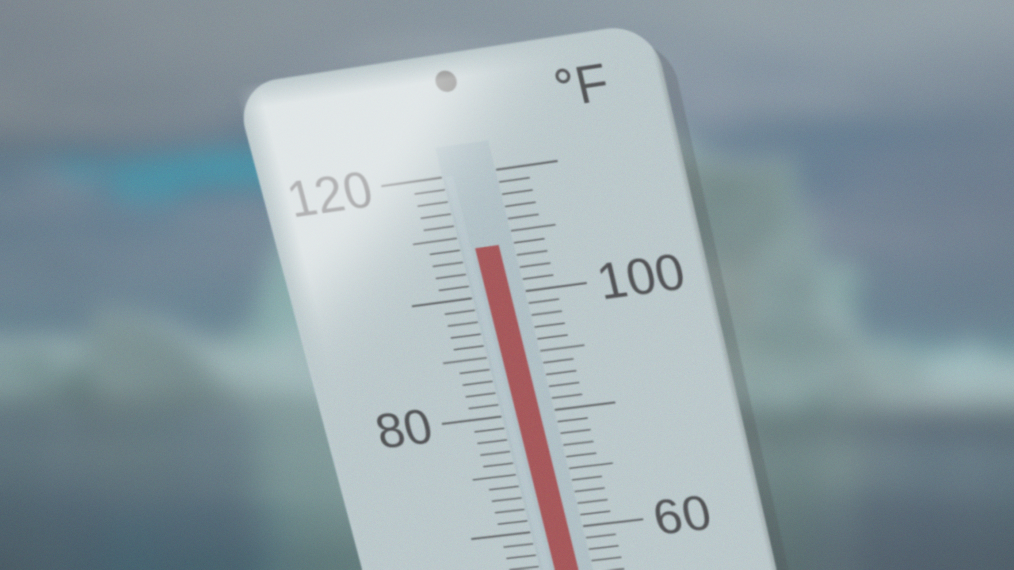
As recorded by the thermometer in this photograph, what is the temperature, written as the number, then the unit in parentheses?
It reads 108 (°F)
